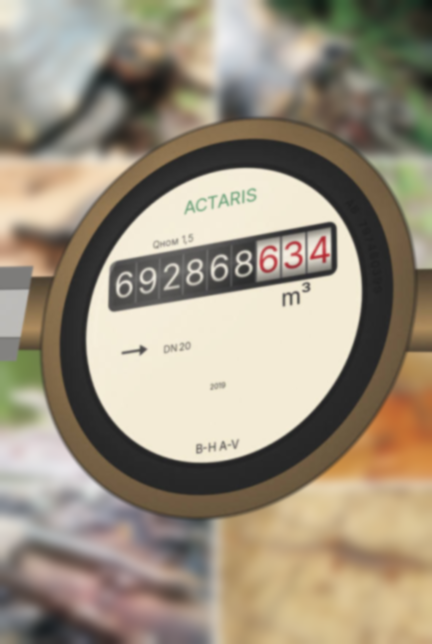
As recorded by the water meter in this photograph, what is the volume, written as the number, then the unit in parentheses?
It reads 692868.634 (m³)
